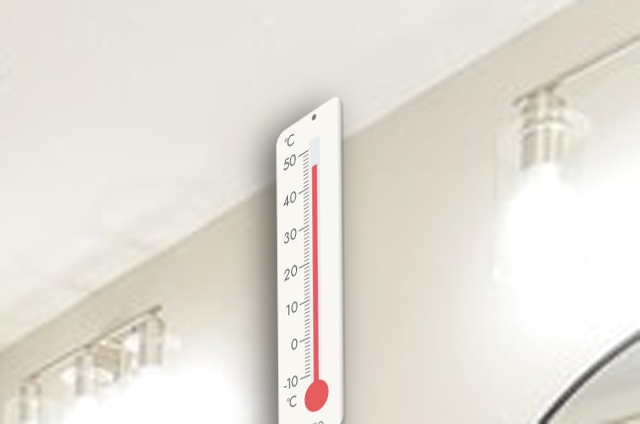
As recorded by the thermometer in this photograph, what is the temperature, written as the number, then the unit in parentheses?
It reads 45 (°C)
